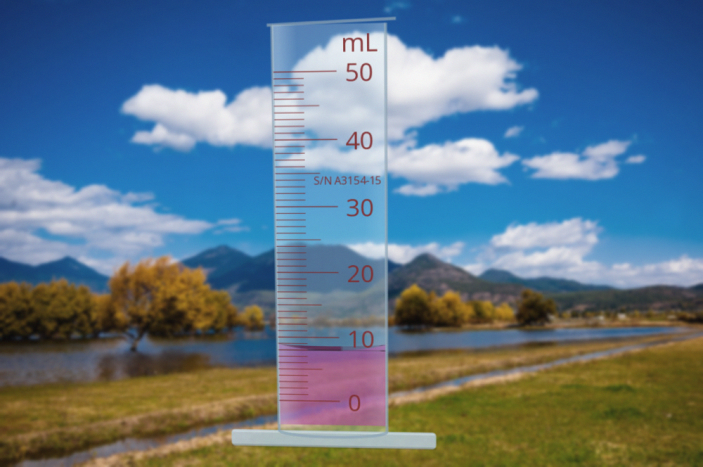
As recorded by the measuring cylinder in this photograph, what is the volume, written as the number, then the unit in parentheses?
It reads 8 (mL)
